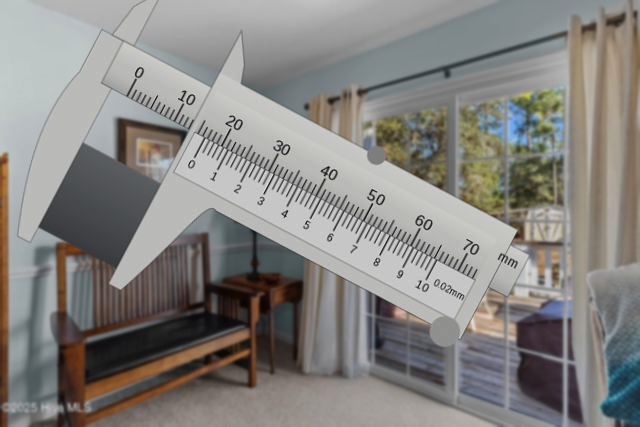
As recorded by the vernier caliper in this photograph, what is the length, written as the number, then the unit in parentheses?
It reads 16.5 (mm)
